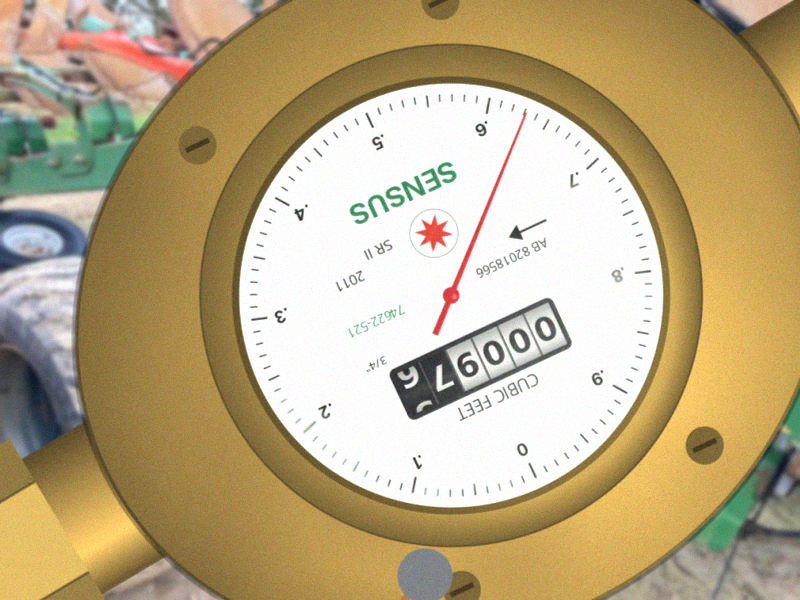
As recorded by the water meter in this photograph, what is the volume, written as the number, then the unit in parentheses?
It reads 975.63 (ft³)
